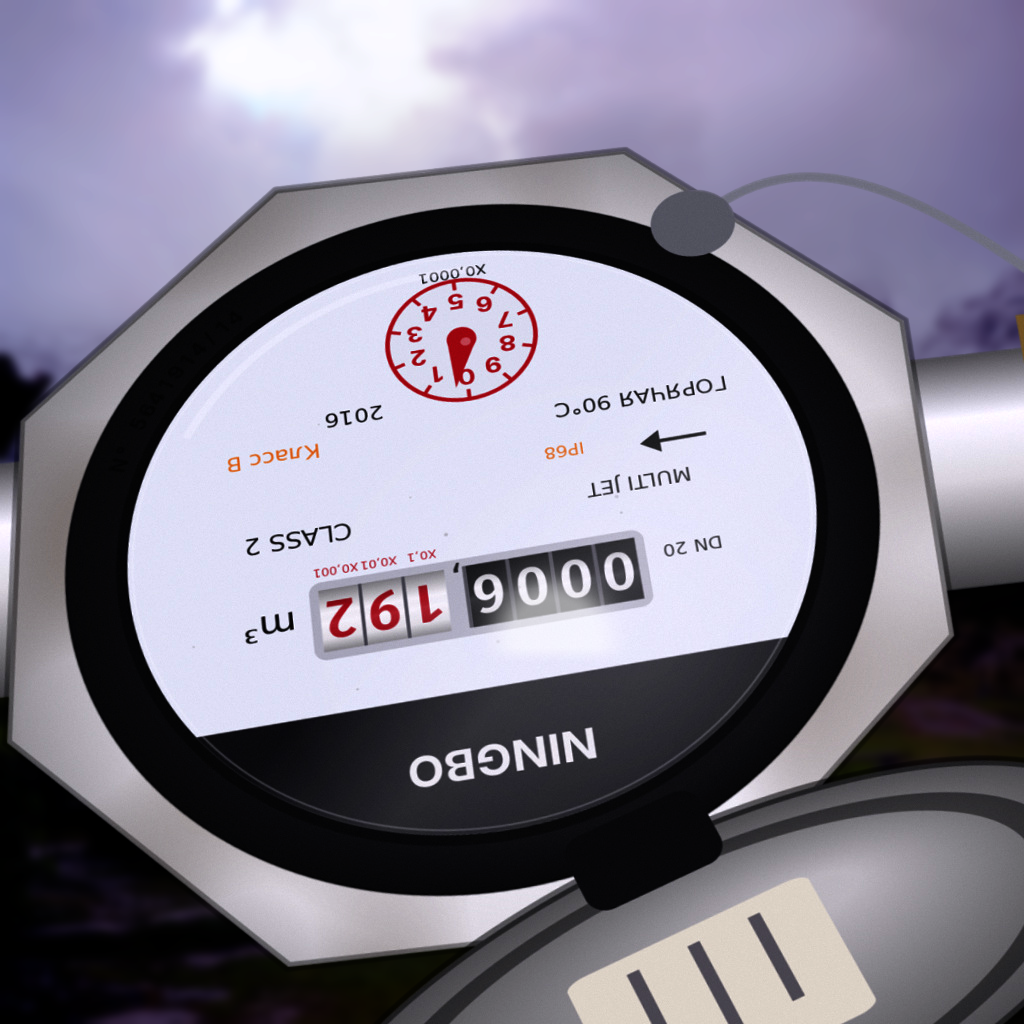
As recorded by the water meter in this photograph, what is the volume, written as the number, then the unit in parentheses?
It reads 6.1920 (m³)
